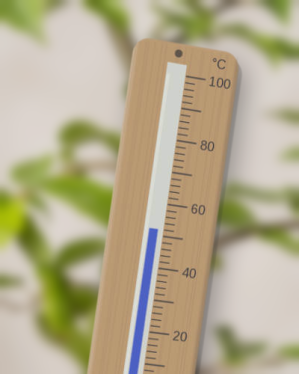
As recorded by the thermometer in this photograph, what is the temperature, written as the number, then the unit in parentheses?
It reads 52 (°C)
